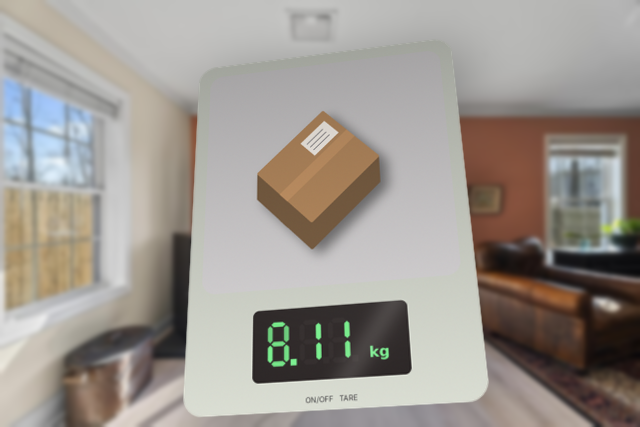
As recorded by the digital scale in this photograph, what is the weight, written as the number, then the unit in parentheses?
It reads 8.11 (kg)
